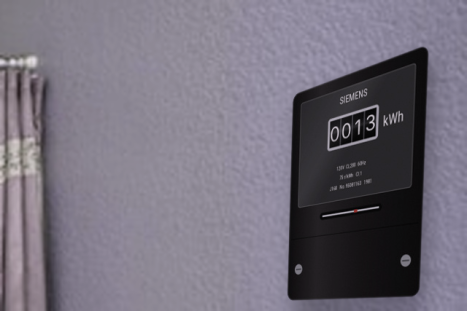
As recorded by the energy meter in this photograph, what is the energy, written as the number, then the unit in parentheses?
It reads 13 (kWh)
